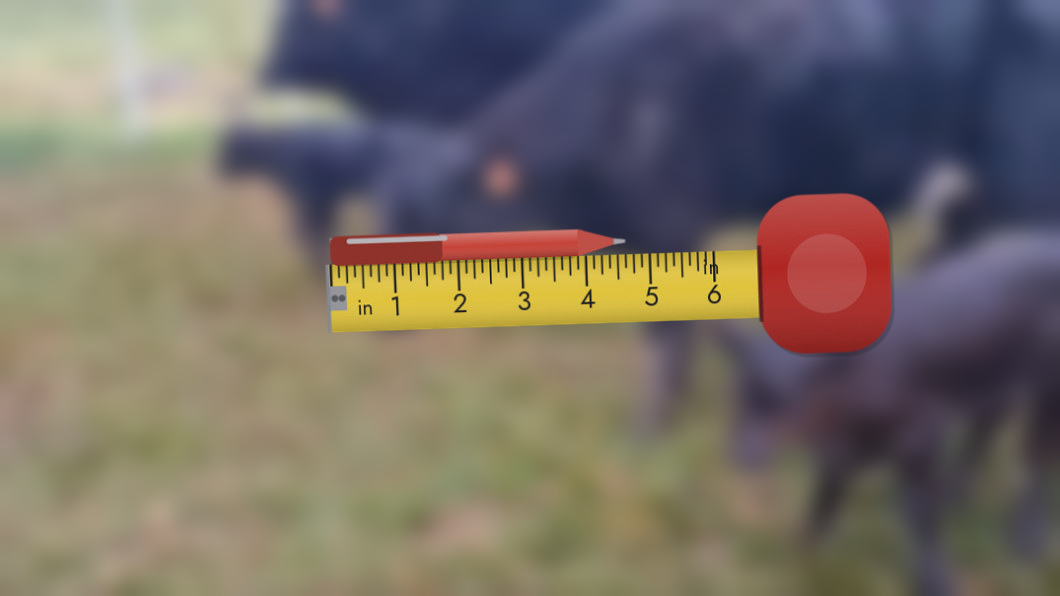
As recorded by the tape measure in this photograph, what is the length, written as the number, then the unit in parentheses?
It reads 4.625 (in)
